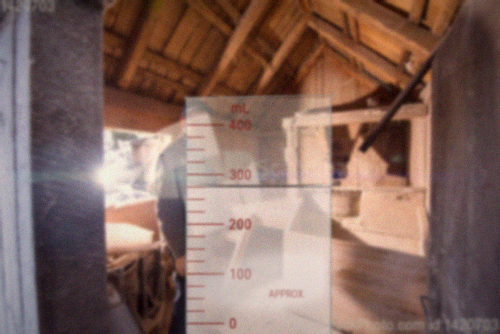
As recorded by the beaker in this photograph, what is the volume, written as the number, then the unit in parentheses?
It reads 275 (mL)
